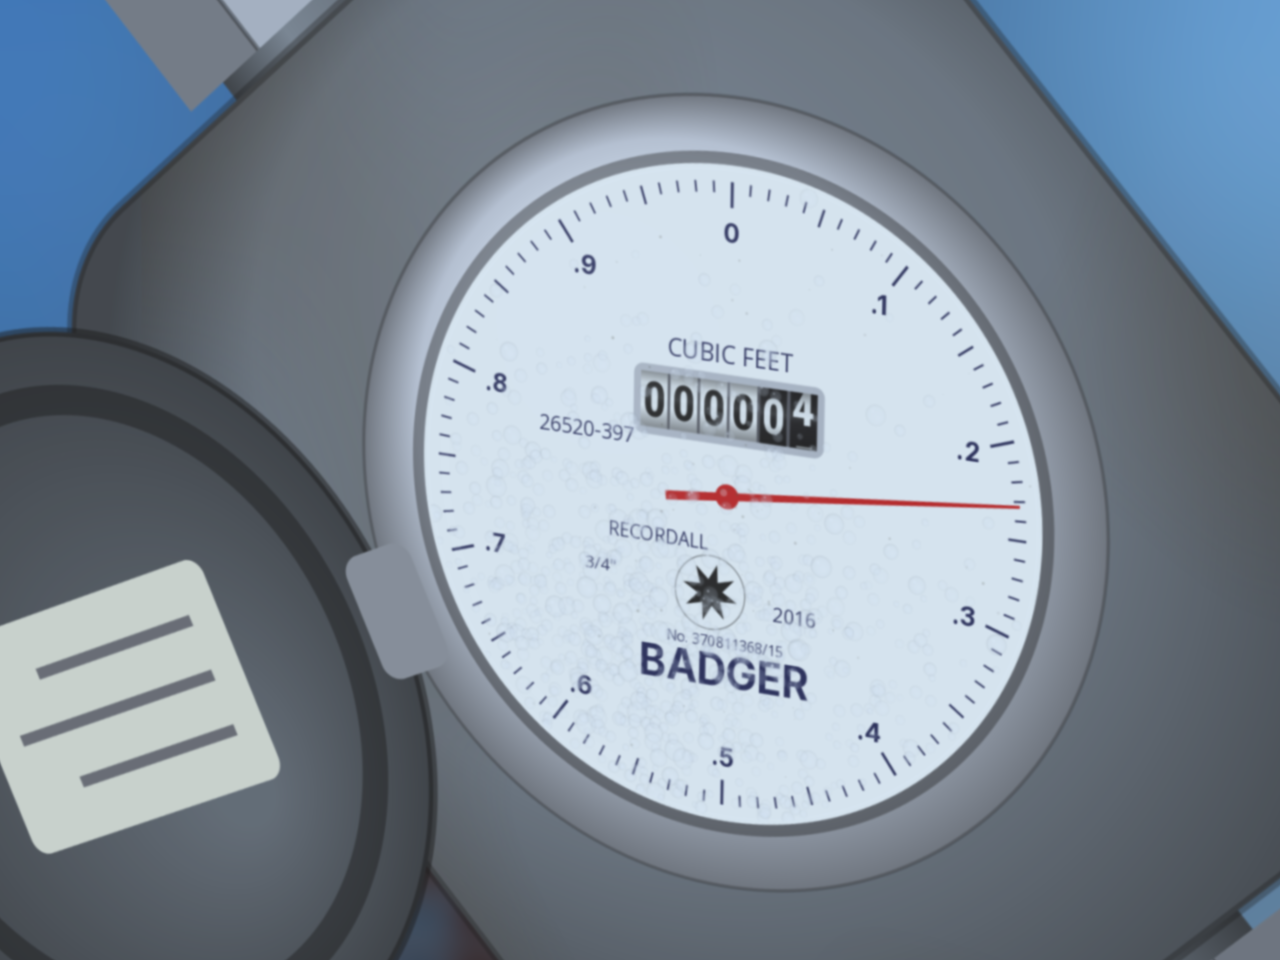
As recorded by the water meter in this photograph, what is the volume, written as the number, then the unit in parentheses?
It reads 4.23 (ft³)
